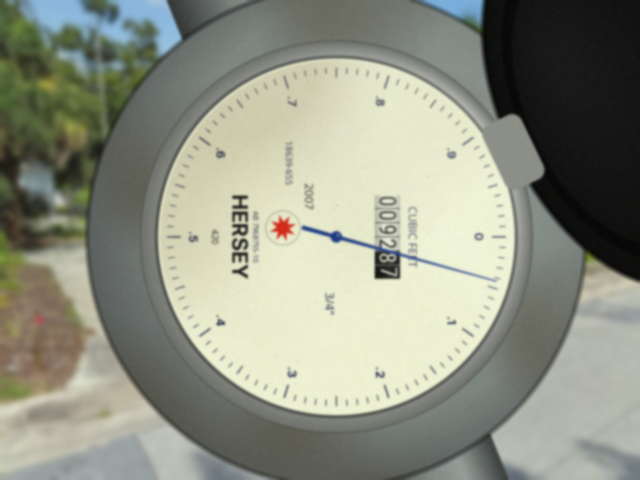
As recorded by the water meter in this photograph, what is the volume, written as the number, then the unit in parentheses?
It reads 9287.04 (ft³)
